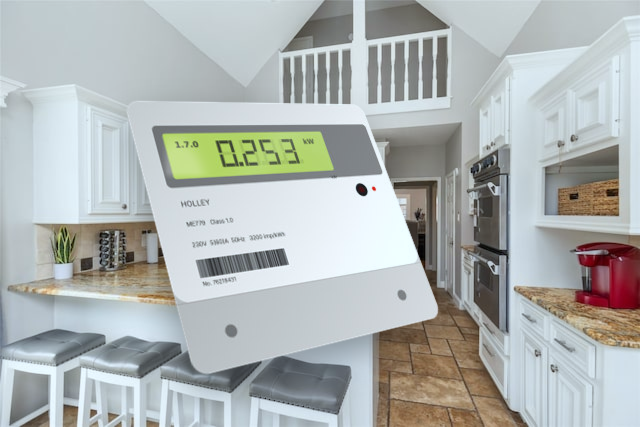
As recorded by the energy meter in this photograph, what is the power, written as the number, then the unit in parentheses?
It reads 0.253 (kW)
